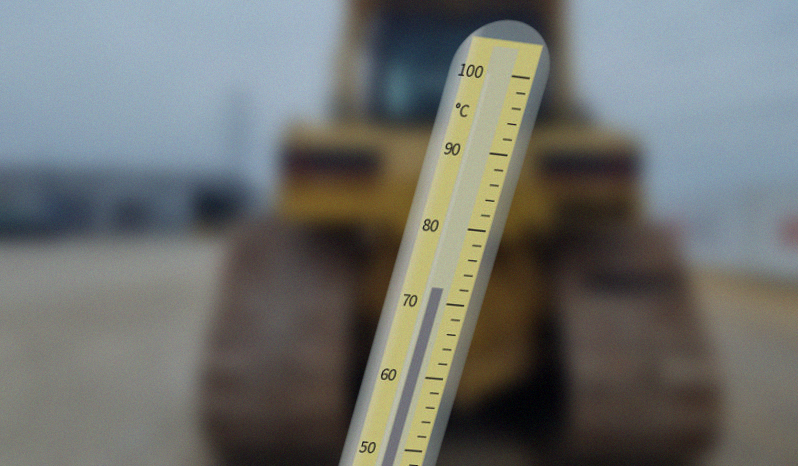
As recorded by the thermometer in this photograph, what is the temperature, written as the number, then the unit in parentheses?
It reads 72 (°C)
